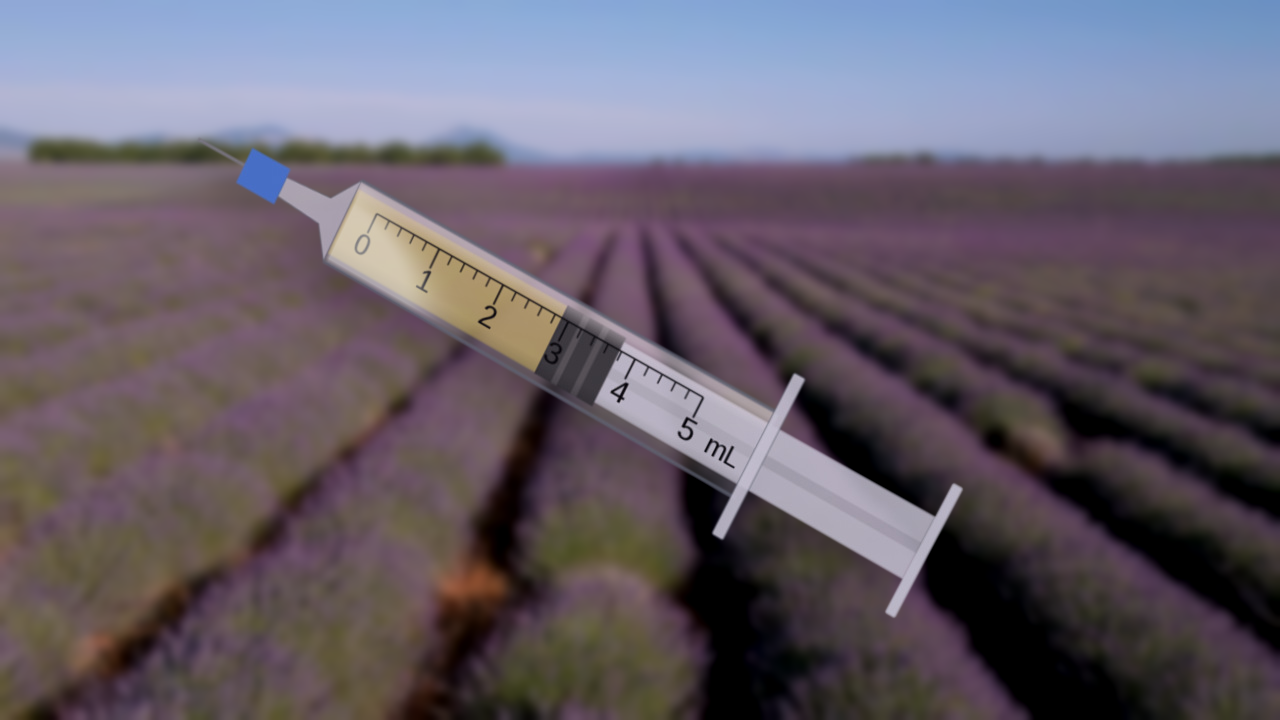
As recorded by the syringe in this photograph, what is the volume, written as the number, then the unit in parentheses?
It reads 2.9 (mL)
